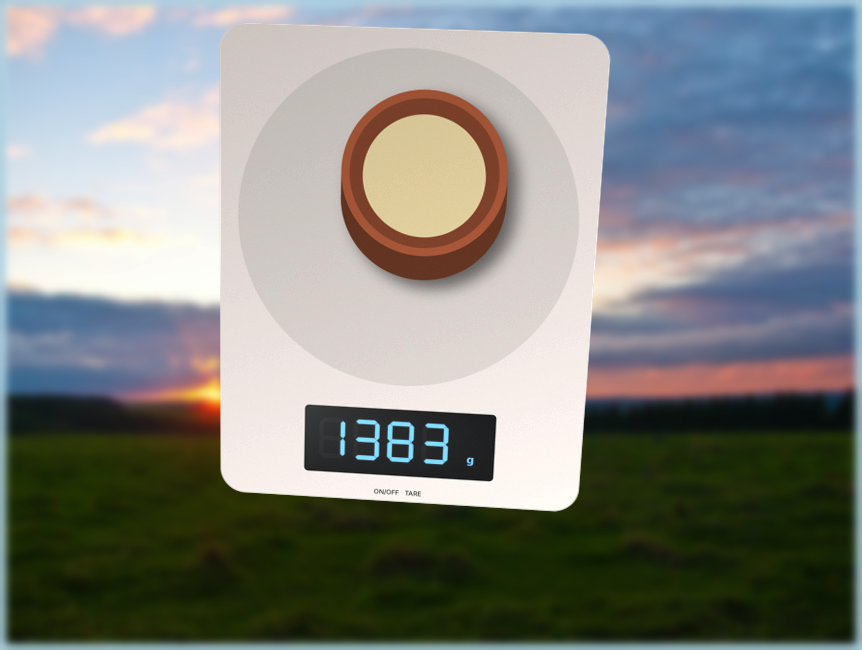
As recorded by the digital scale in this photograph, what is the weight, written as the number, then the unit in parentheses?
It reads 1383 (g)
